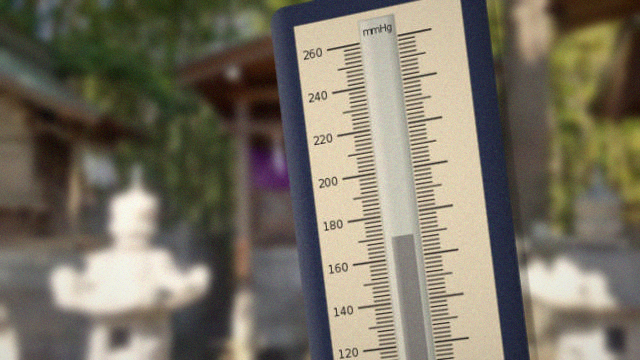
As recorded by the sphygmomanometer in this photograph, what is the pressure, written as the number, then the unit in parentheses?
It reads 170 (mmHg)
